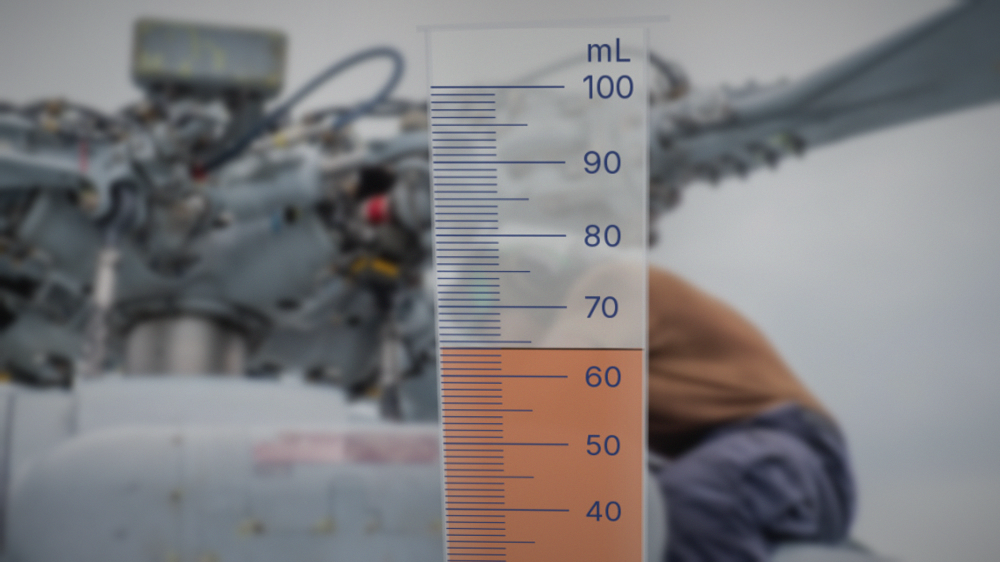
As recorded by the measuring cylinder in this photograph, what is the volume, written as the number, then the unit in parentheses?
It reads 64 (mL)
